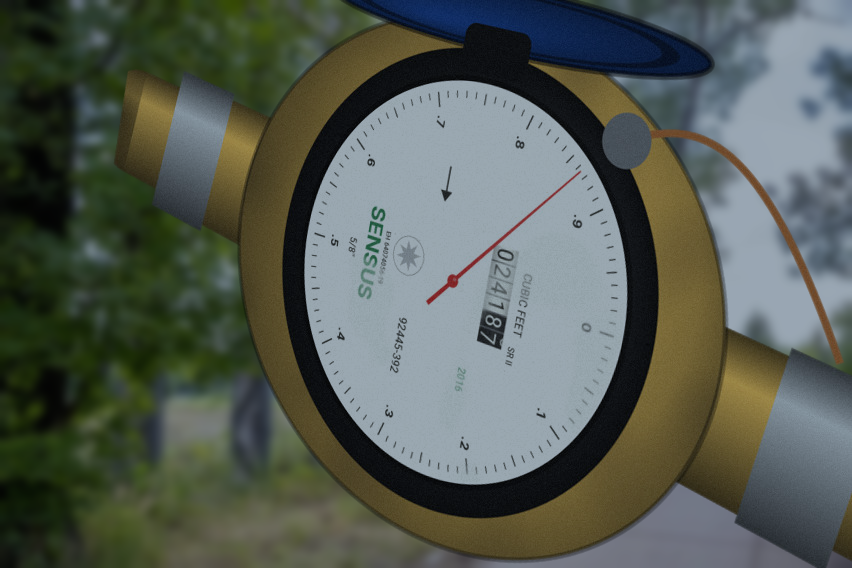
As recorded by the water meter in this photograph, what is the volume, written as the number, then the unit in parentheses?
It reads 24186.86 (ft³)
